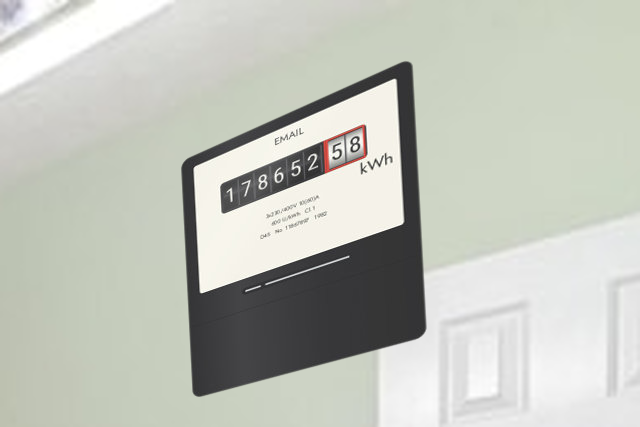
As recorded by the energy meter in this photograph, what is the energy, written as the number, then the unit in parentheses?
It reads 178652.58 (kWh)
